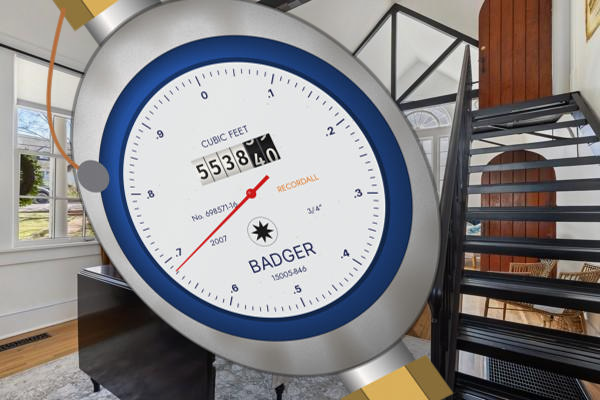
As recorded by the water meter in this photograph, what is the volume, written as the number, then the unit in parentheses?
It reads 553839.68 (ft³)
